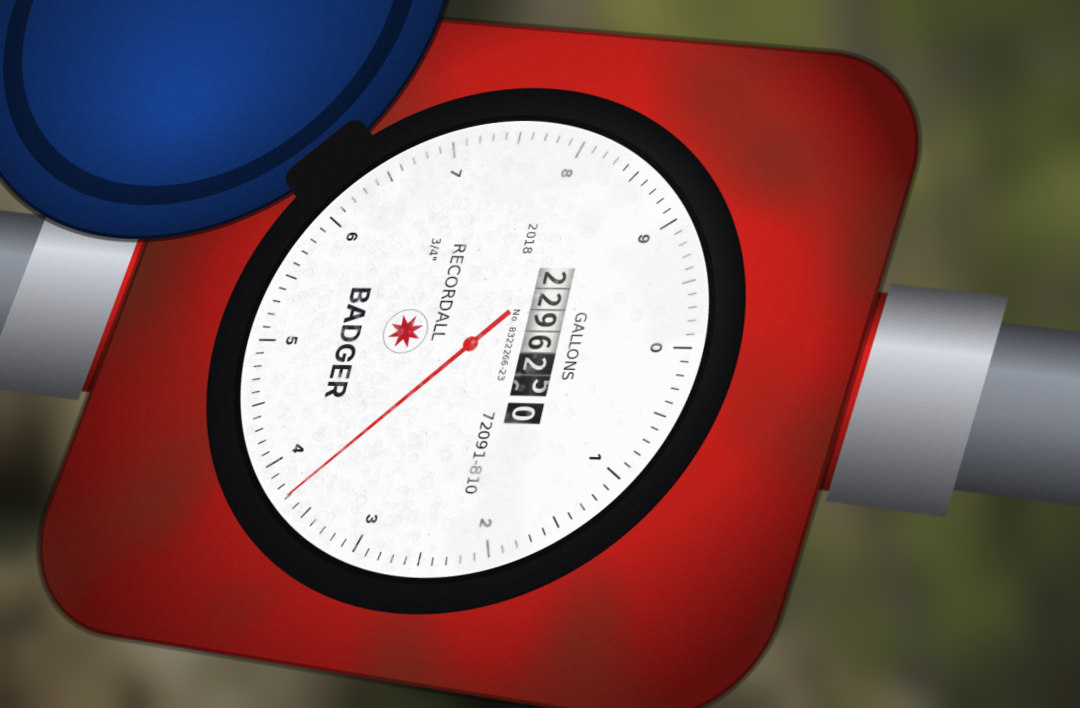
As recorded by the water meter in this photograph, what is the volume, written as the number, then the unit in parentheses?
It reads 2296253.7 (gal)
